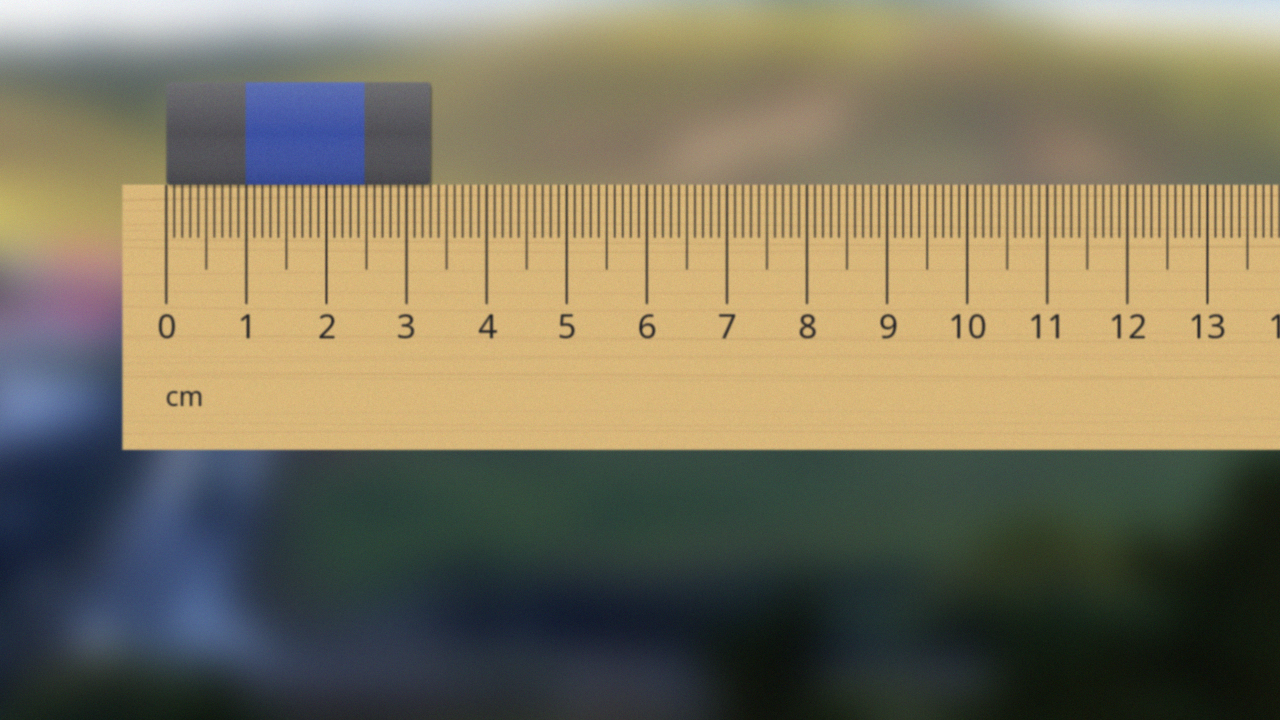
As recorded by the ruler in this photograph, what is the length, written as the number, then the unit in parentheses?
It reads 3.3 (cm)
